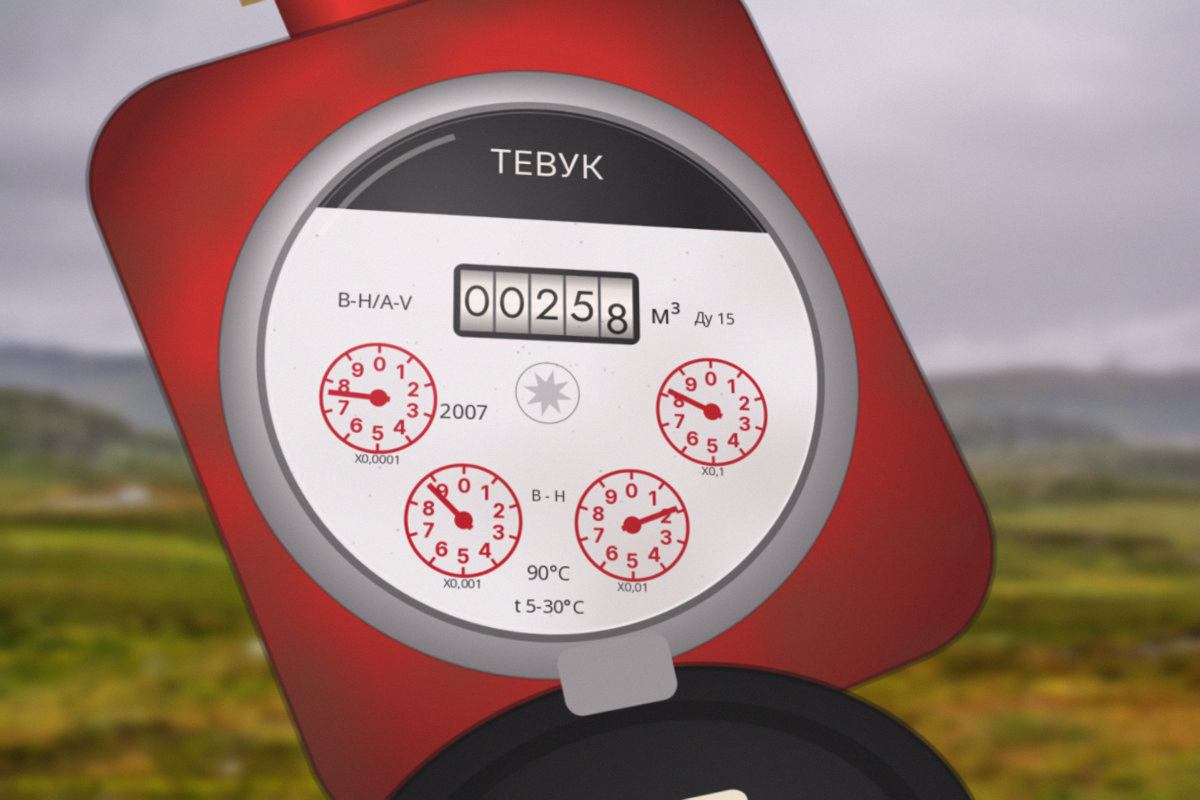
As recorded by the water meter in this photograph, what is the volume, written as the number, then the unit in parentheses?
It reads 257.8187 (m³)
